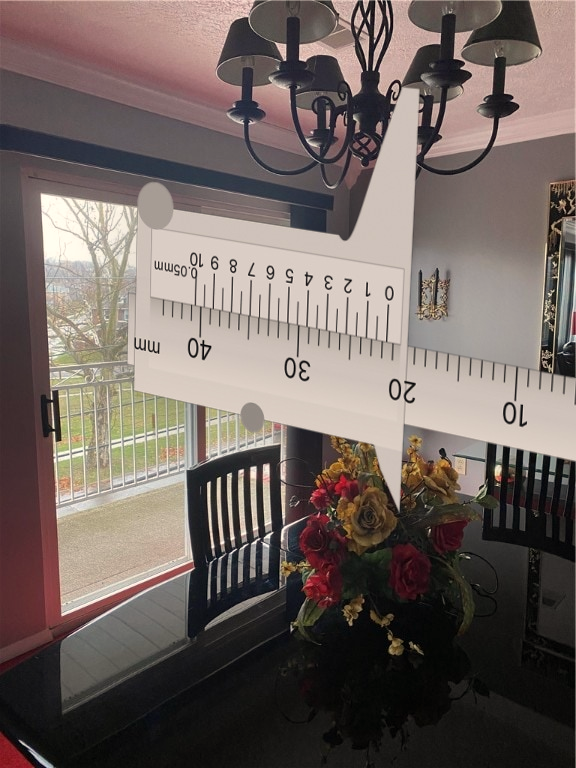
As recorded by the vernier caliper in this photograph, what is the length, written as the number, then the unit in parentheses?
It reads 21.6 (mm)
